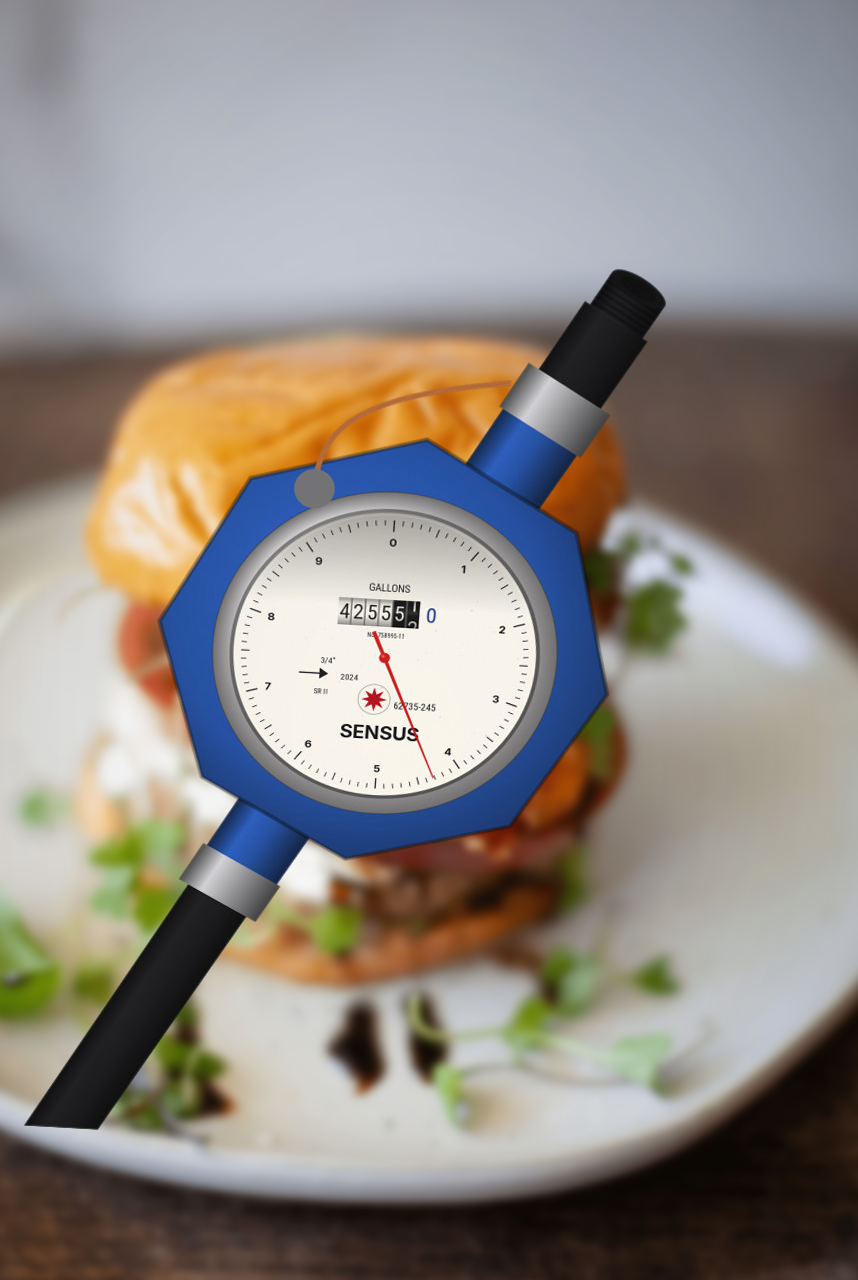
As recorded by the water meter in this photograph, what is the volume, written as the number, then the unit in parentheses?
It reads 4255514.3 (gal)
